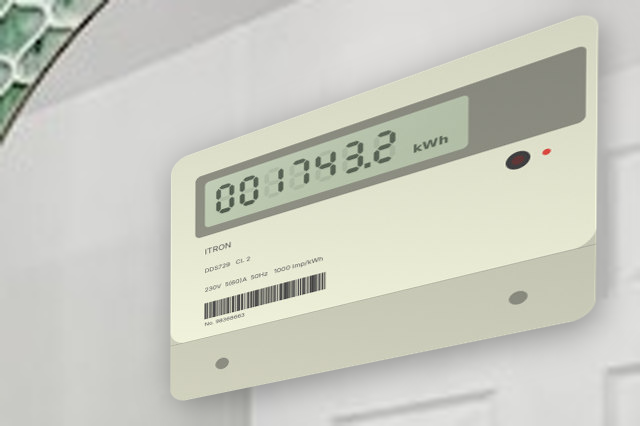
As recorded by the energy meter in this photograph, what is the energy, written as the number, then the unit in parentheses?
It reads 1743.2 (kWh)
